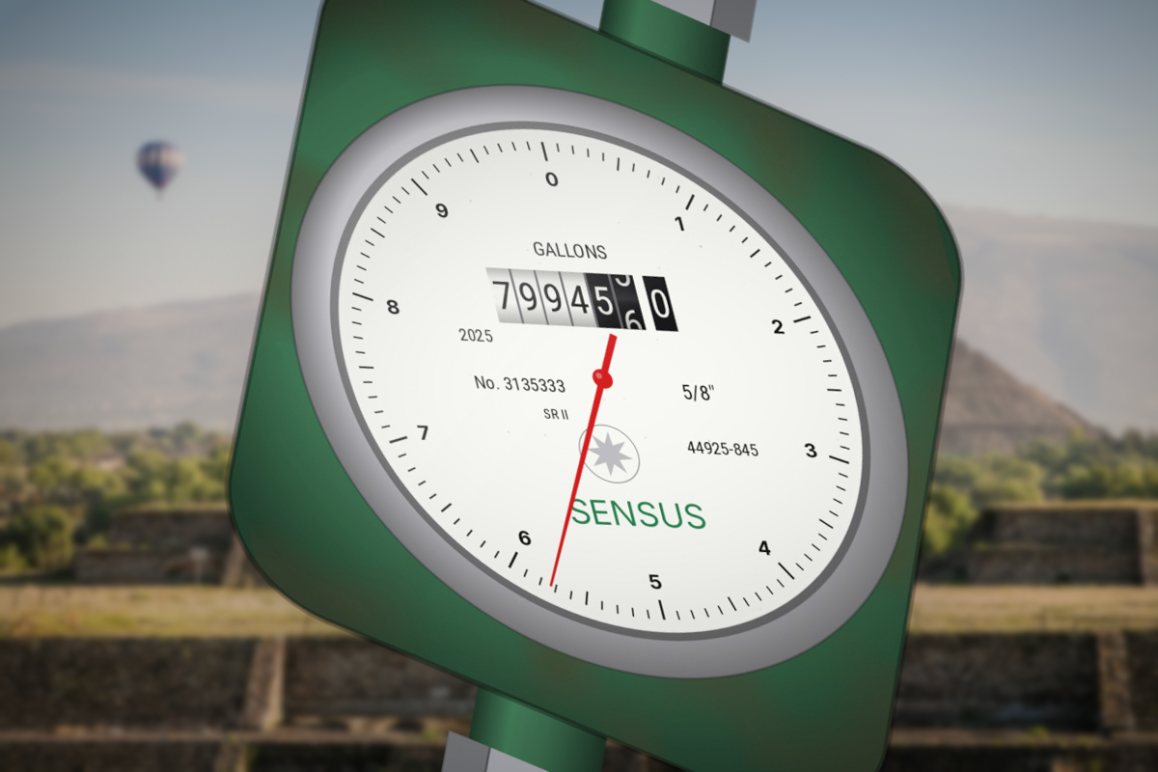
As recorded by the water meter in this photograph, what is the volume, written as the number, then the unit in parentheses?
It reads 7994555.7 (gal)
